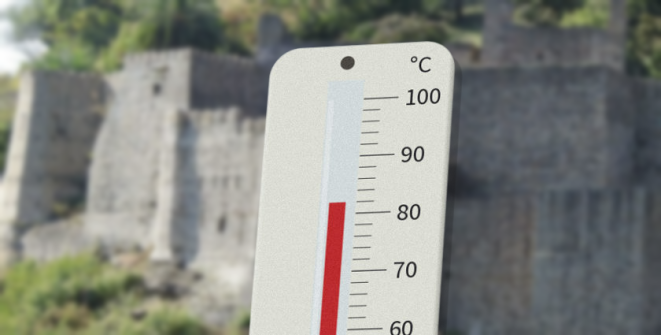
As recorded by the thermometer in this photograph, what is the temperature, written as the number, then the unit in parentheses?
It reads 82 (°C)
